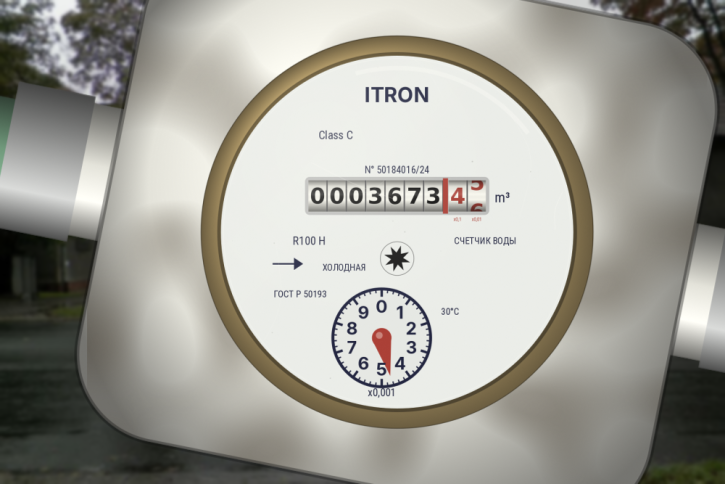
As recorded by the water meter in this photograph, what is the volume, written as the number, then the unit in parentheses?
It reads 3673.454 (m³)
